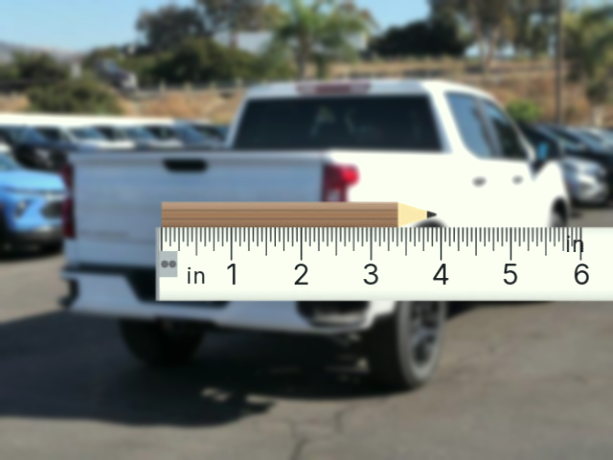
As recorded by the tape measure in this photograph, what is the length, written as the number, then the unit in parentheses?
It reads 3.9375 (in)
